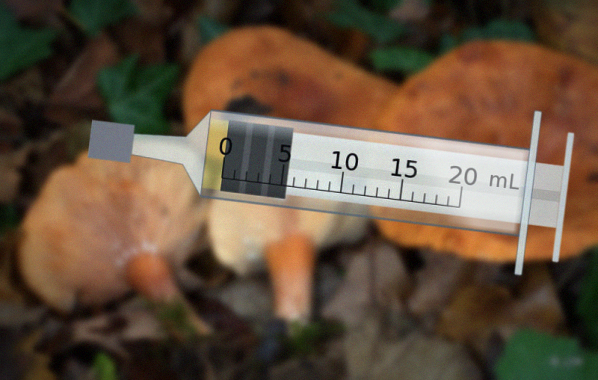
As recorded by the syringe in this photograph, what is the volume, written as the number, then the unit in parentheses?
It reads 0 (mL)
